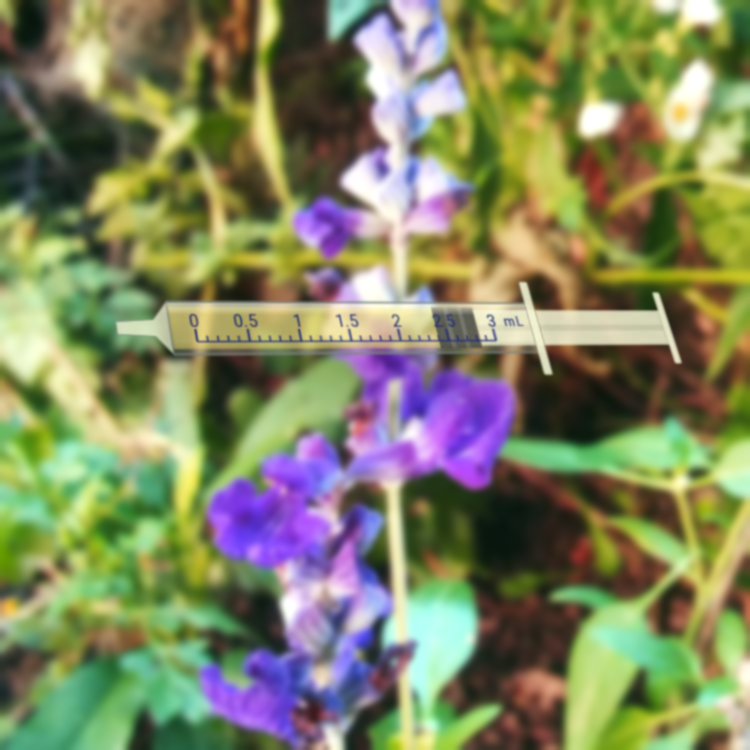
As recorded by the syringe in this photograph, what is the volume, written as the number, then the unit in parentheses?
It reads 2.4 (mL)
